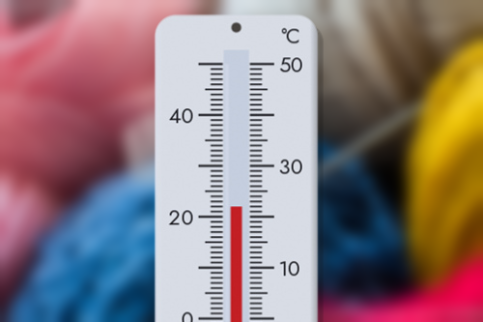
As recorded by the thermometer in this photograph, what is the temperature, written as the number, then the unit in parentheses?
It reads 22 (°C)
